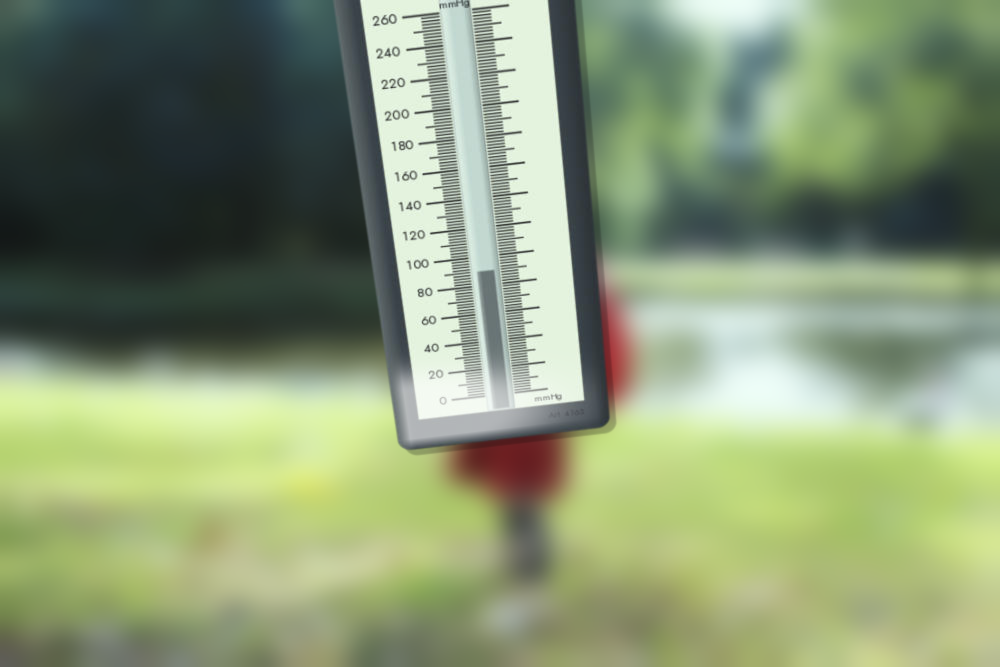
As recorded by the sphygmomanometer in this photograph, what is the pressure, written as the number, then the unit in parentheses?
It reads 90 (mmHg)
